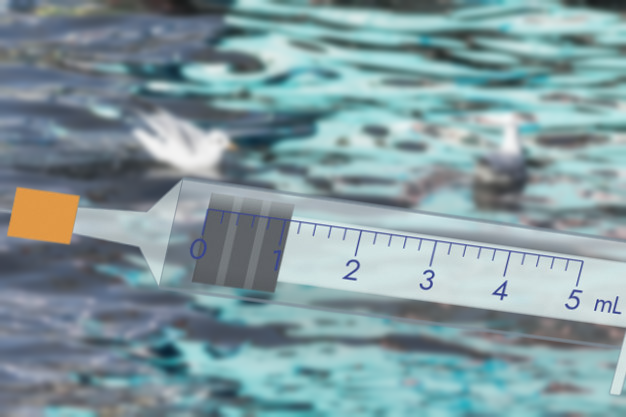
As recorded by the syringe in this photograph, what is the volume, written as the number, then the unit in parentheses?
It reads 0 (mL)
